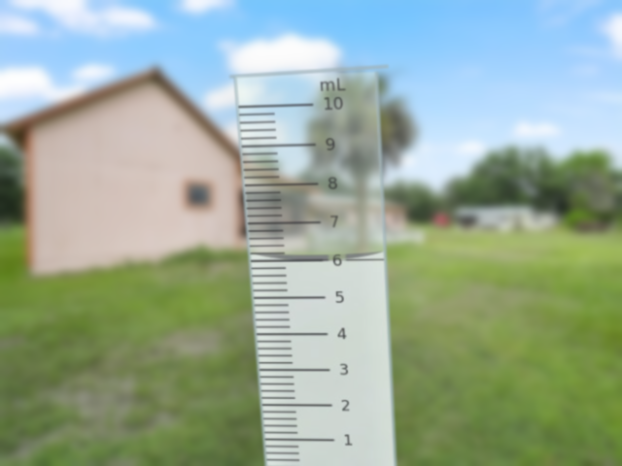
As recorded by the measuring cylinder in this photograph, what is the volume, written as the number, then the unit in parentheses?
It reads 6 (mL)
